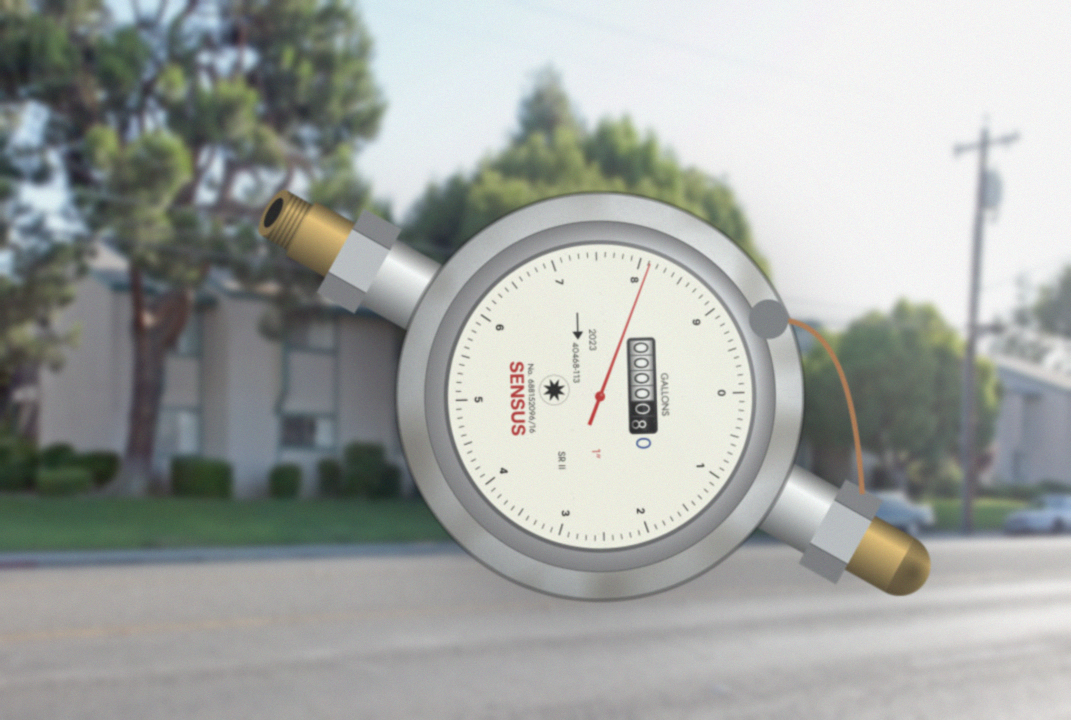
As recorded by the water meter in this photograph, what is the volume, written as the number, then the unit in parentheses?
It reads 78.1 (gal)
